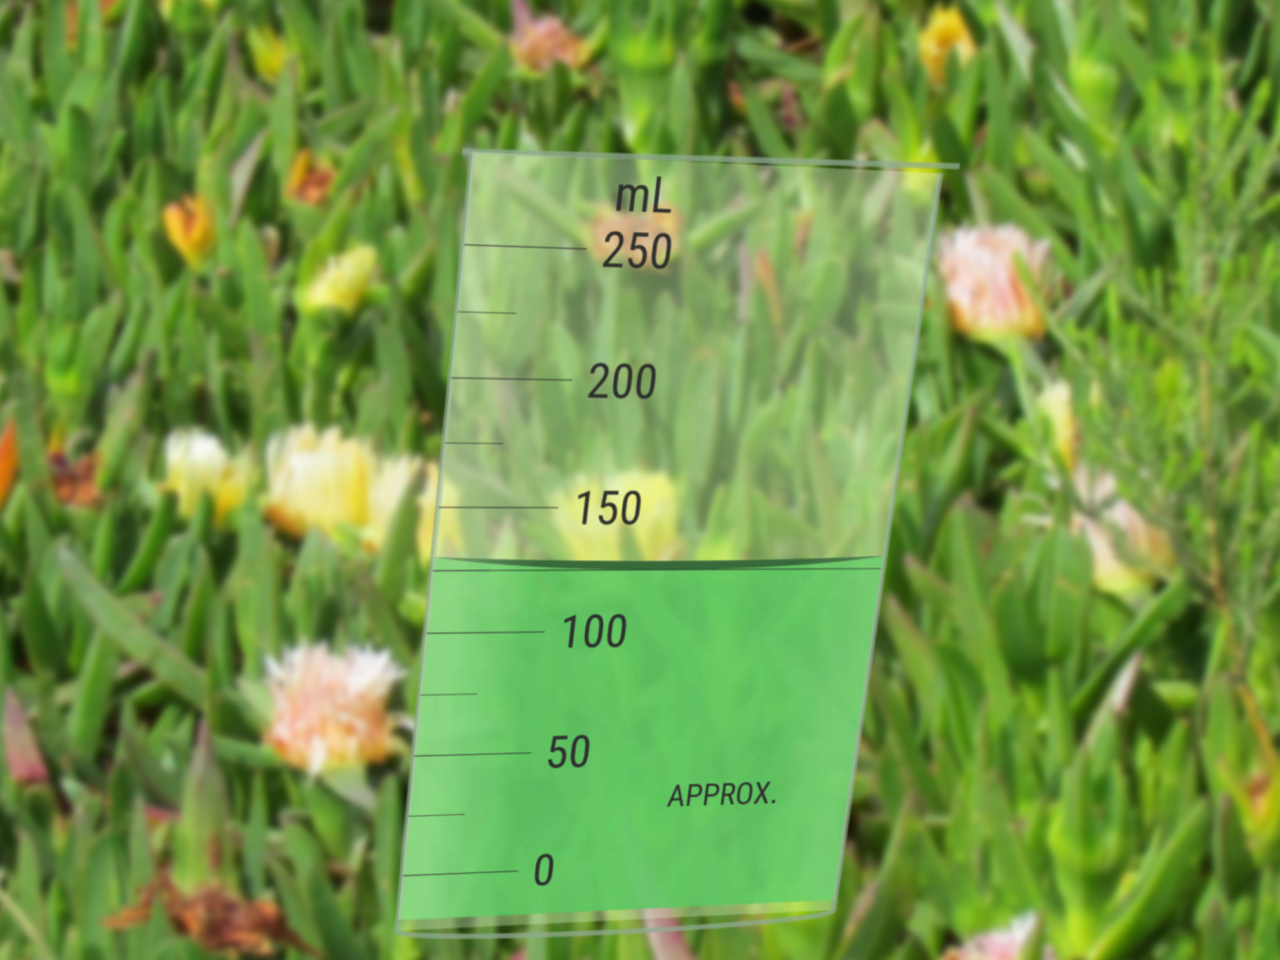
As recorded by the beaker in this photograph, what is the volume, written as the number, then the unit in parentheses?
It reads 125 (mL)
